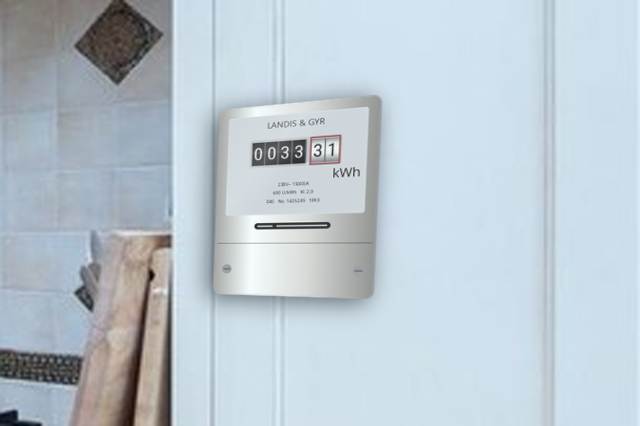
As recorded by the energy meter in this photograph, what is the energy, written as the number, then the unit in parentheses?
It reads 33.31 (kWh)
